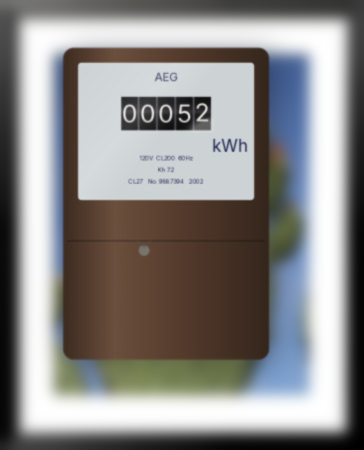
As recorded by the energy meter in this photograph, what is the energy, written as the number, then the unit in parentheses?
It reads 52 (kWh)
